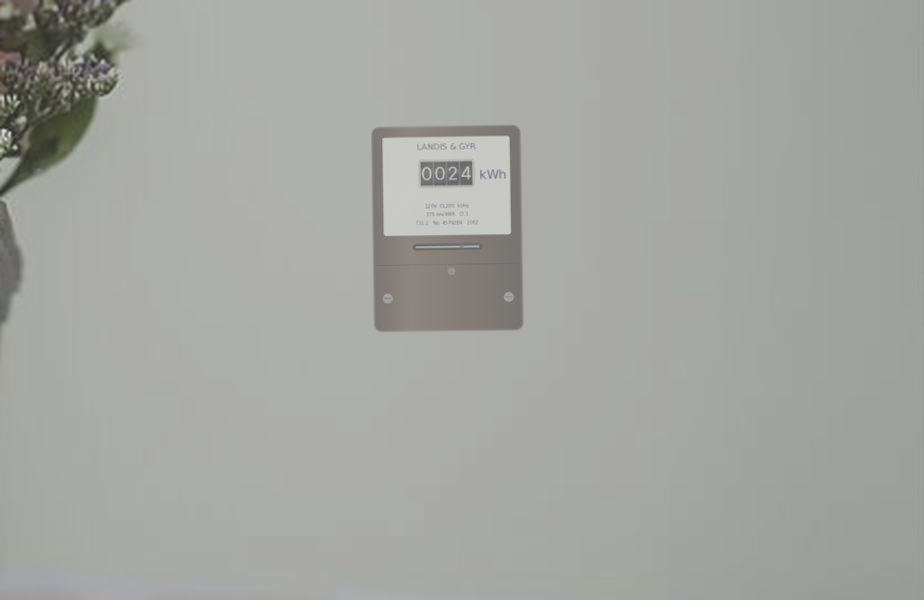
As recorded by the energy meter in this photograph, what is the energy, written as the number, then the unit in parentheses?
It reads 24 (kWh)
